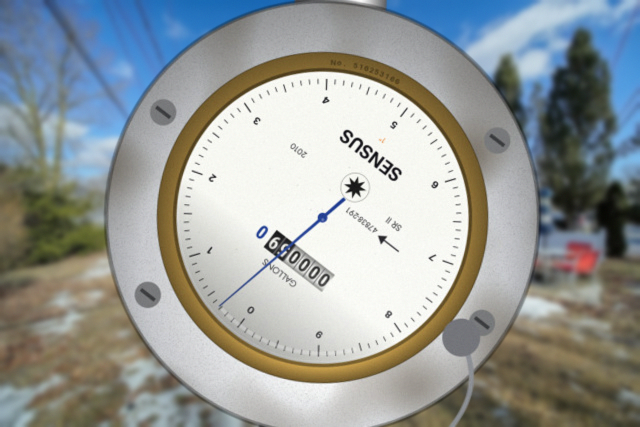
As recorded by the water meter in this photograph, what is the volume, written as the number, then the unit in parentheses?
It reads 590.3 (gal)
